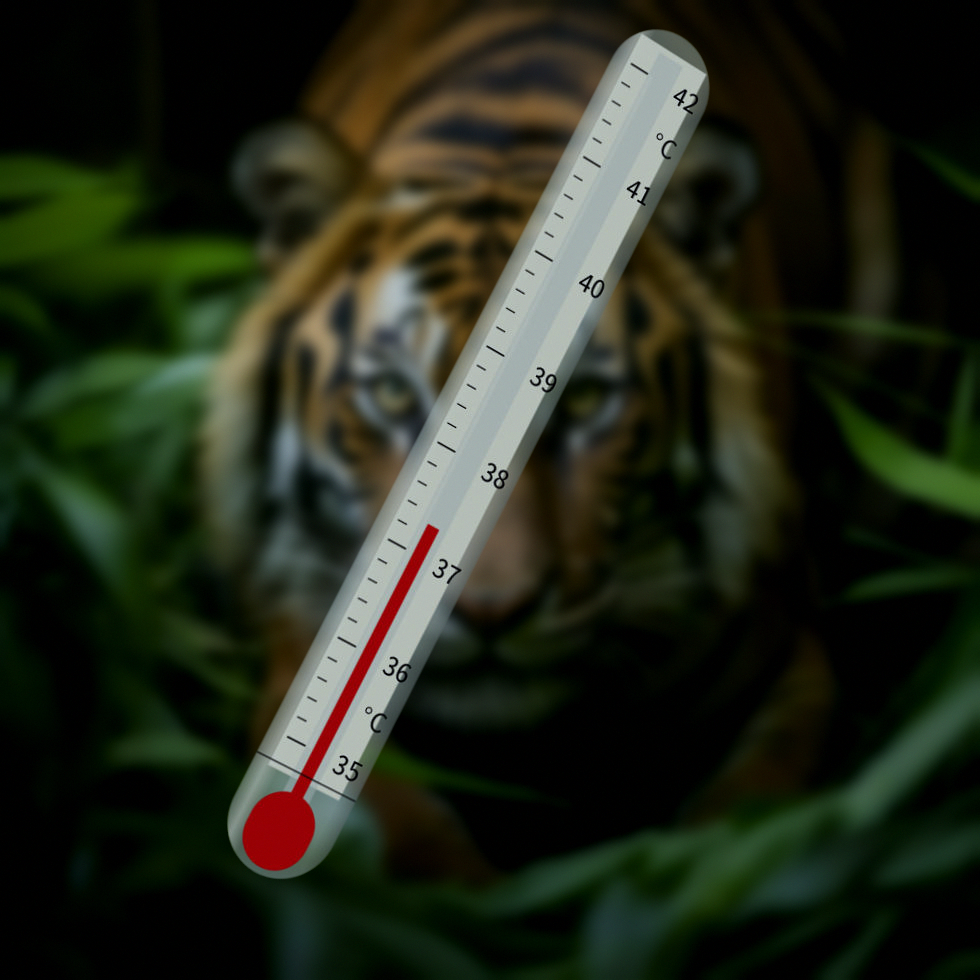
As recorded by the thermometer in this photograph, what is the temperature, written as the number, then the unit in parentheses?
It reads 37.3 (°C)
